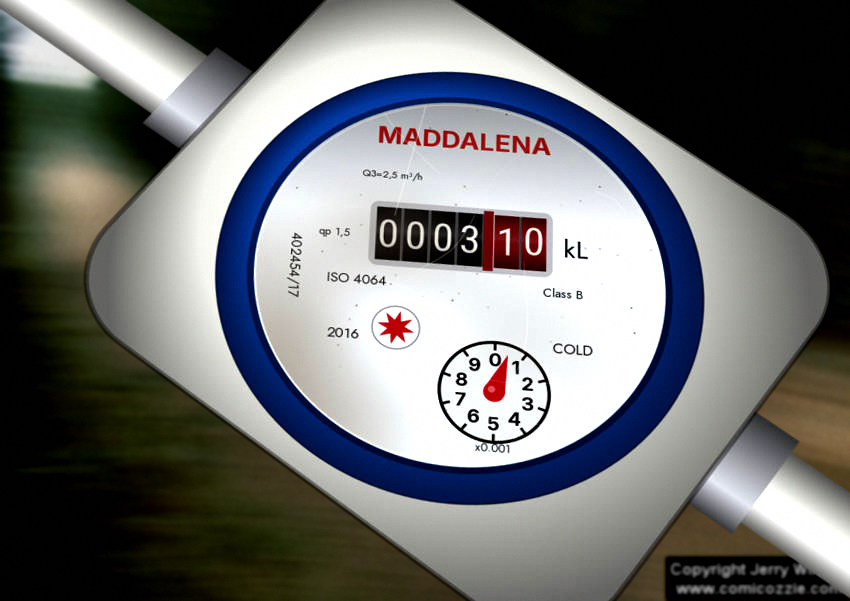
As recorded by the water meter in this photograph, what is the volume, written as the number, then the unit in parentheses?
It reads 3.100 (kL)
